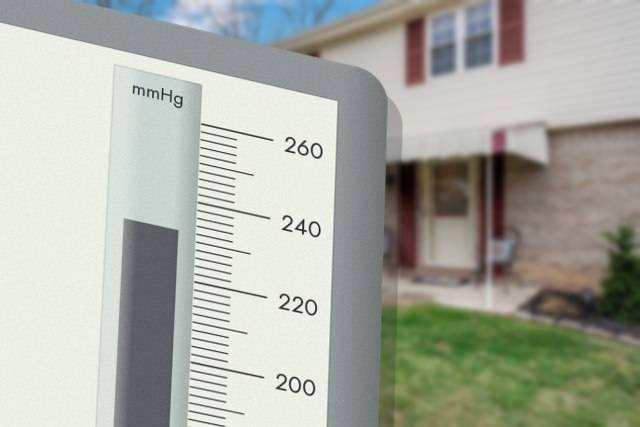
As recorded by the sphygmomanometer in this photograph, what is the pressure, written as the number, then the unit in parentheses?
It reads 232 (mmHg)
